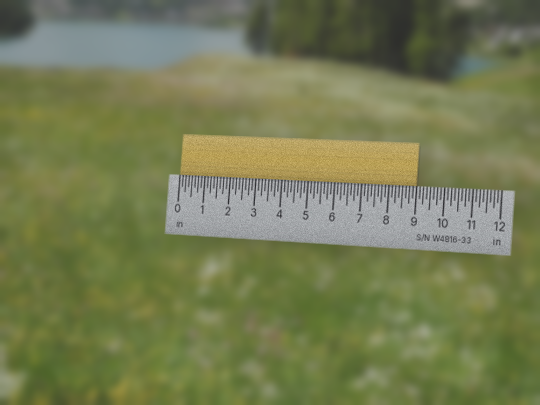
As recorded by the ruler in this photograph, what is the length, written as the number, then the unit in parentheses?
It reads 9 (in)
